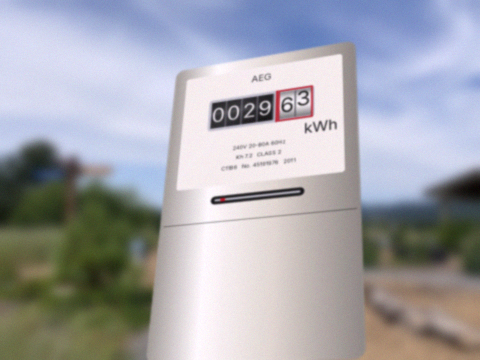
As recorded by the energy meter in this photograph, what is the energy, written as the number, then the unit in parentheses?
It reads 29.63 (kWh)
